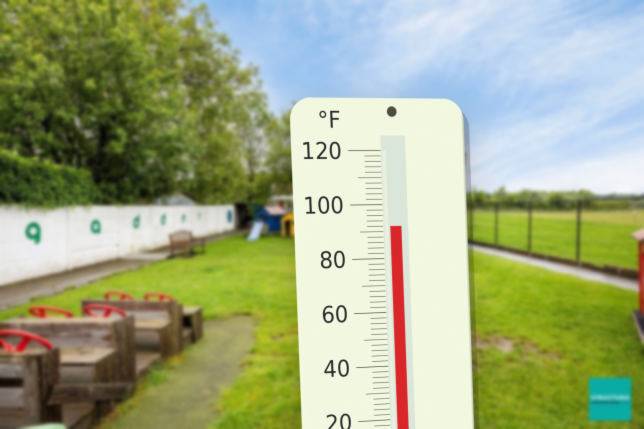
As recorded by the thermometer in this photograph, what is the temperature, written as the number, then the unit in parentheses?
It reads 92 (°F)
